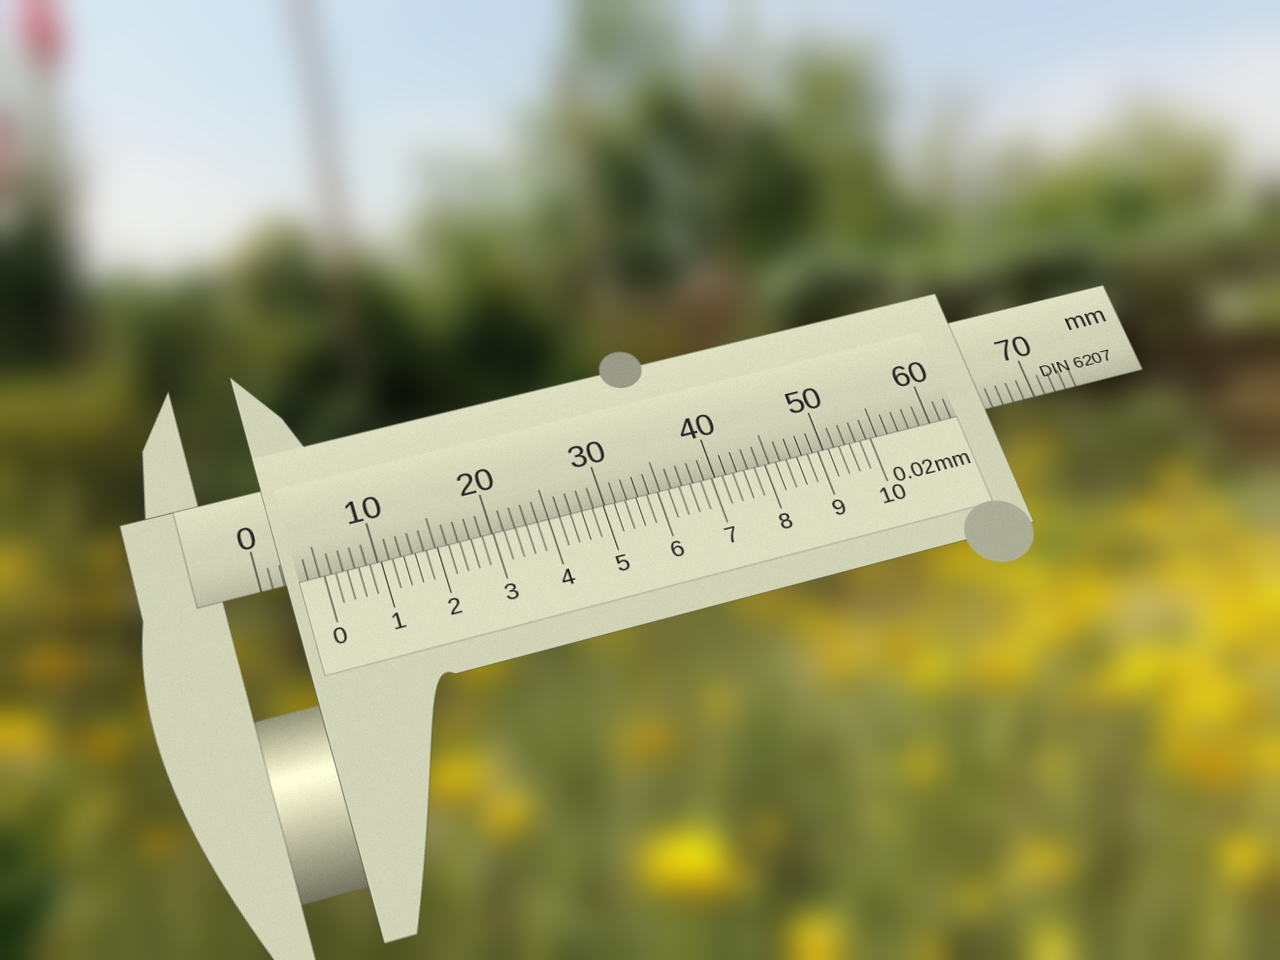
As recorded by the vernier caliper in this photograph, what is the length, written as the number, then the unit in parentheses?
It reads 5.4 (mm)
